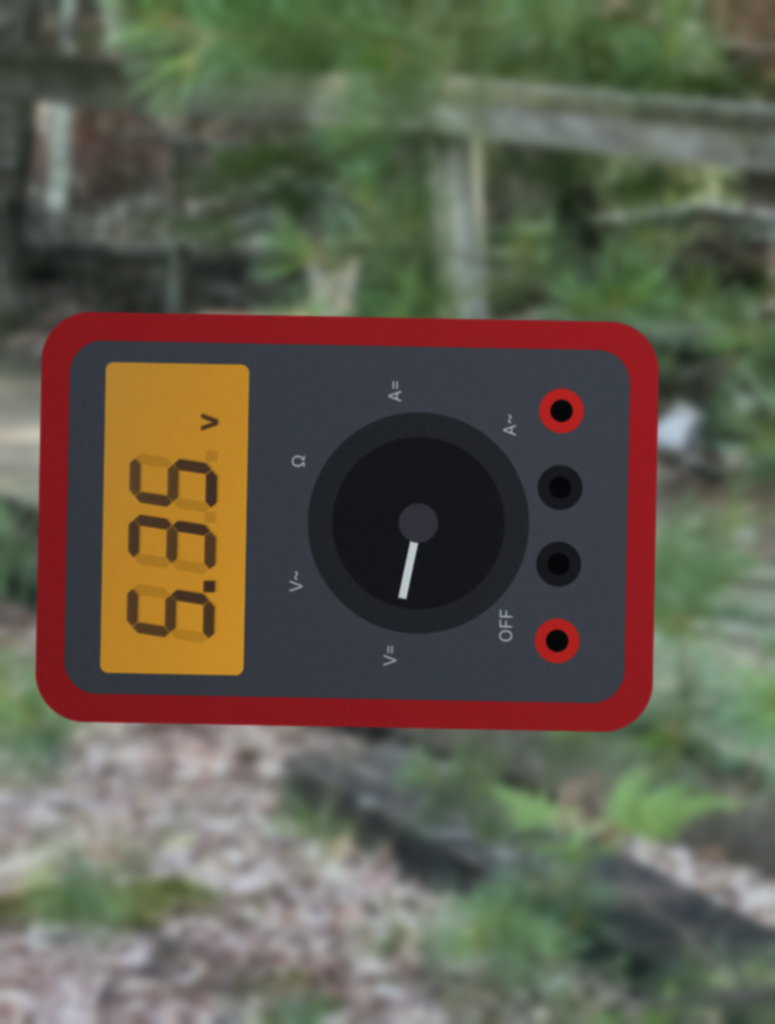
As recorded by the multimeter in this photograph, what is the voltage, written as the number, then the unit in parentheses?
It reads 5.35 (V)
